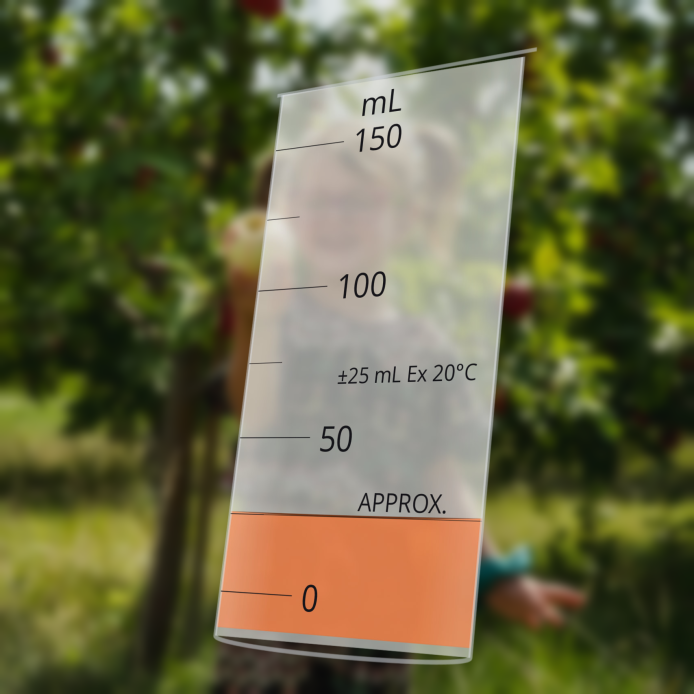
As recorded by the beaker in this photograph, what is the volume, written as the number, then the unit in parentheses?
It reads 25 (mL)
